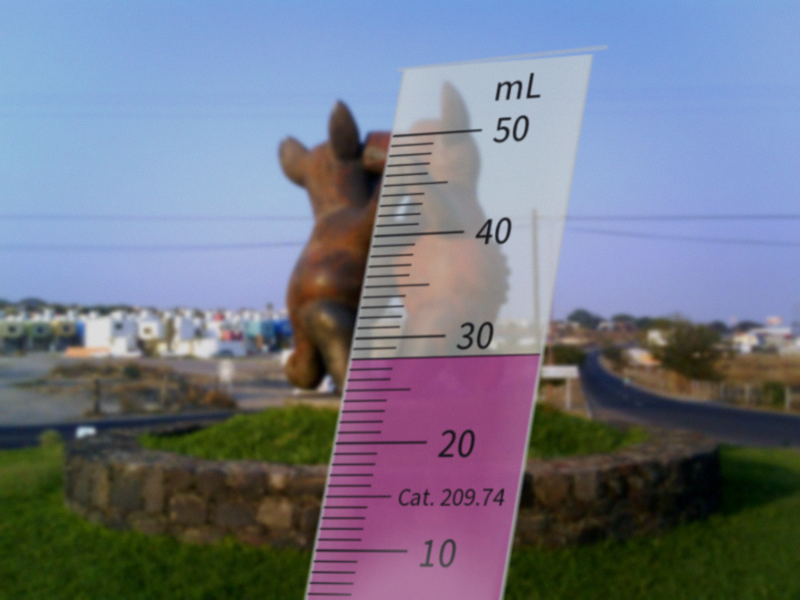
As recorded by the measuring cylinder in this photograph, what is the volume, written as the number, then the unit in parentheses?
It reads 28 (mL)
